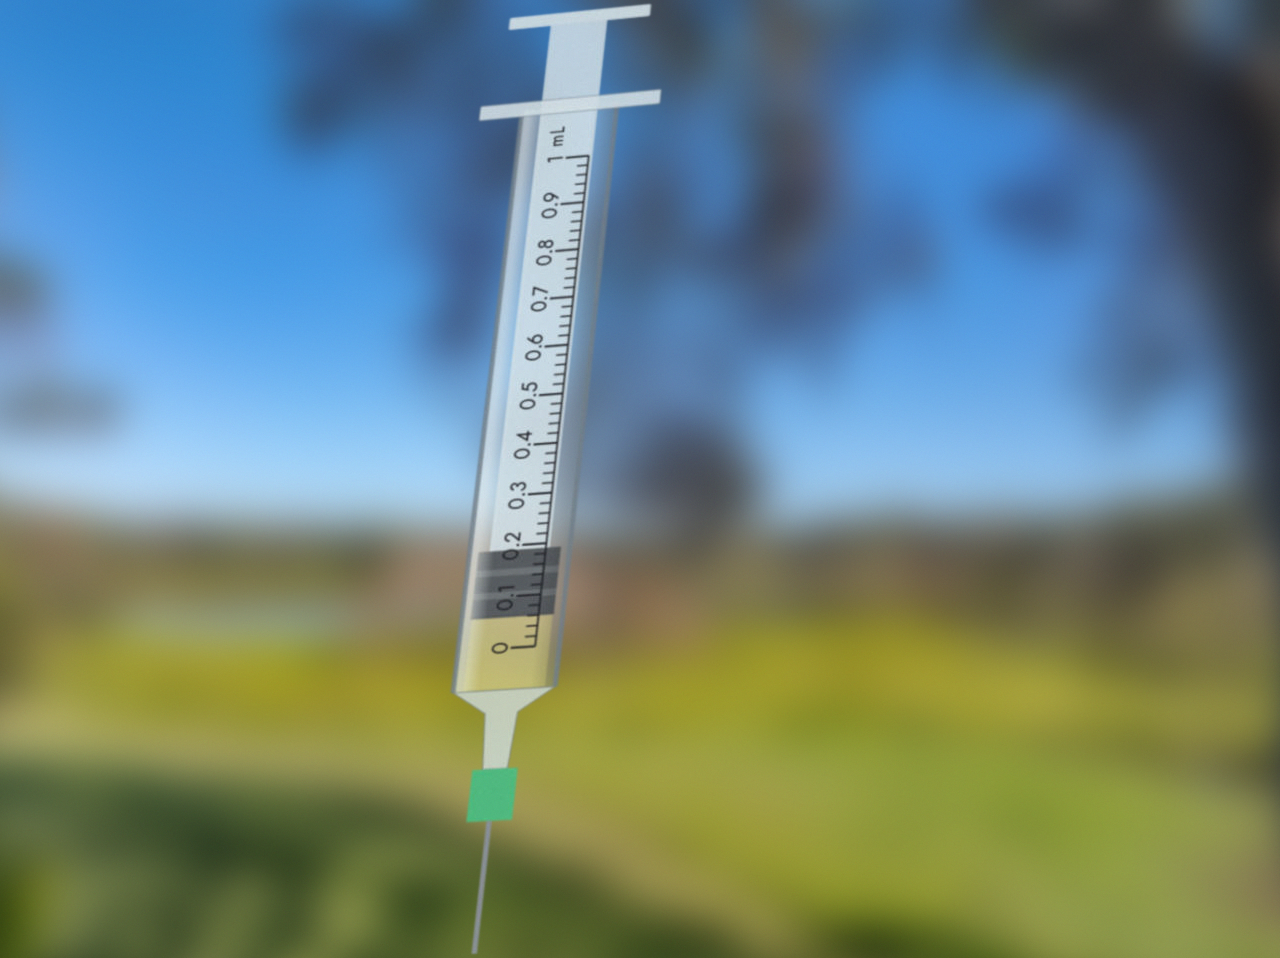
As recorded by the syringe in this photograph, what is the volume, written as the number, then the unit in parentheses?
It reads 0.06 (mL)
